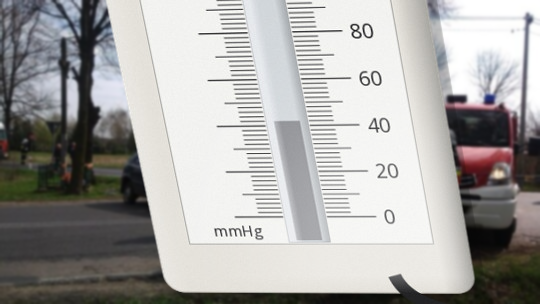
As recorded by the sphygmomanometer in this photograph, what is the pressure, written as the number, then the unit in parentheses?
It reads 42 (mmHg)
